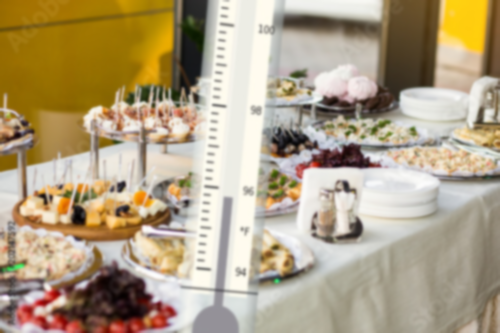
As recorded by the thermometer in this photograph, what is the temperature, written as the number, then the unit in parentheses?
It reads 95.8 (°F)
